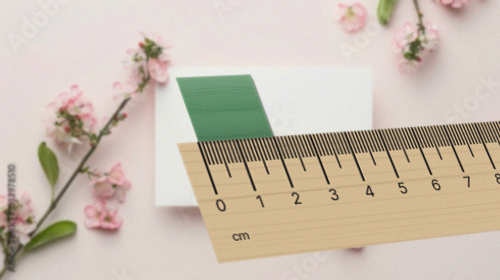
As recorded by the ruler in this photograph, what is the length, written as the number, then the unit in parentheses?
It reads 2 (cm)
